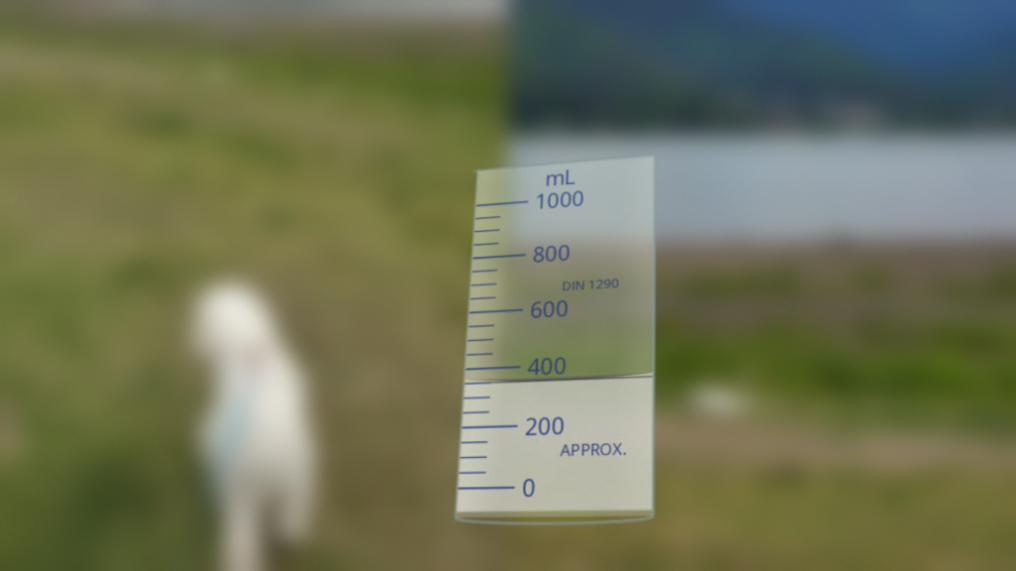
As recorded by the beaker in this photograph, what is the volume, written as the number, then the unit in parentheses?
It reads 350 (mL)
